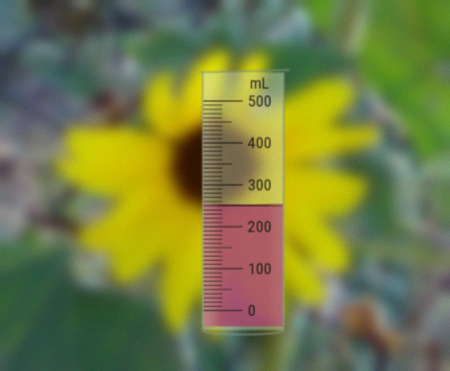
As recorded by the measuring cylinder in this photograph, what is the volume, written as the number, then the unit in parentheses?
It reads 250 (mL)
